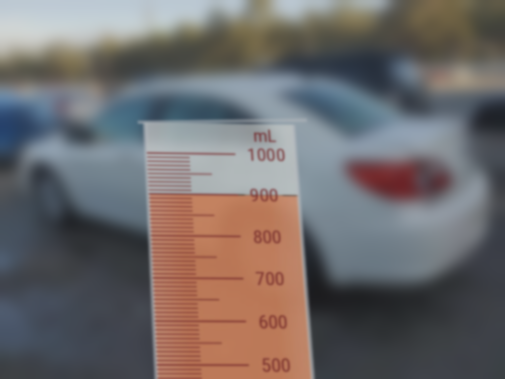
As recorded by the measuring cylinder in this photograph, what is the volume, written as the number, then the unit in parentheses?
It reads 900 (mL)
